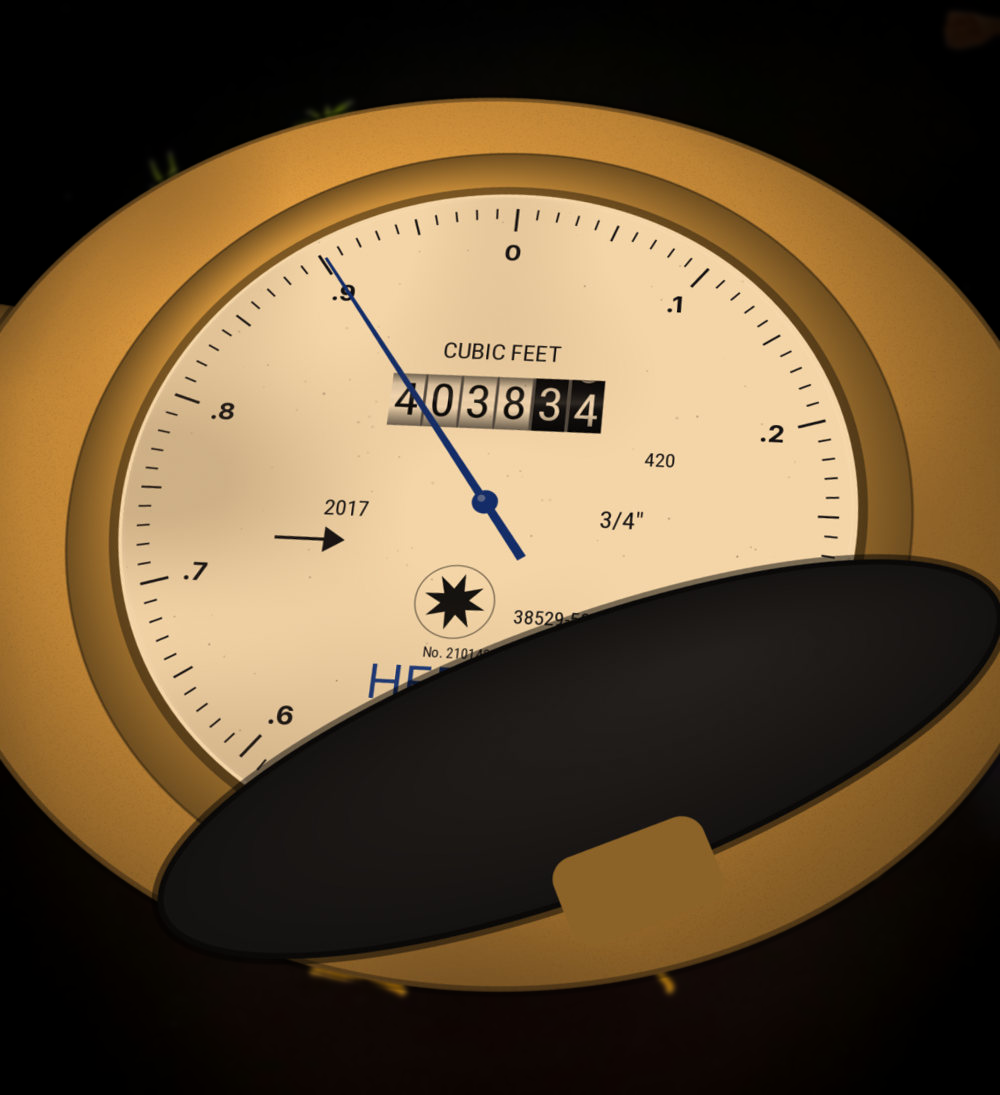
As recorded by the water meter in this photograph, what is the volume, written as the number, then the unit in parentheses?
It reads 403833.90 (ft³)
